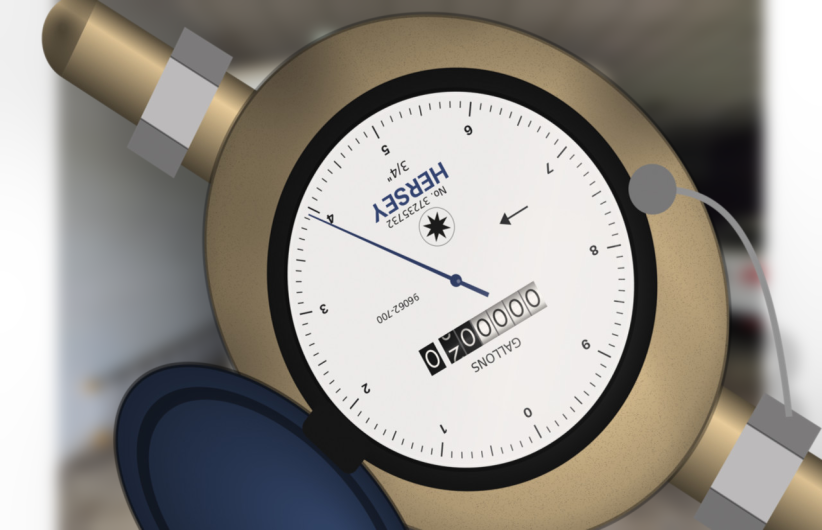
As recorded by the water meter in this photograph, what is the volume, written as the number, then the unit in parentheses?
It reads 23.9 (gal)
